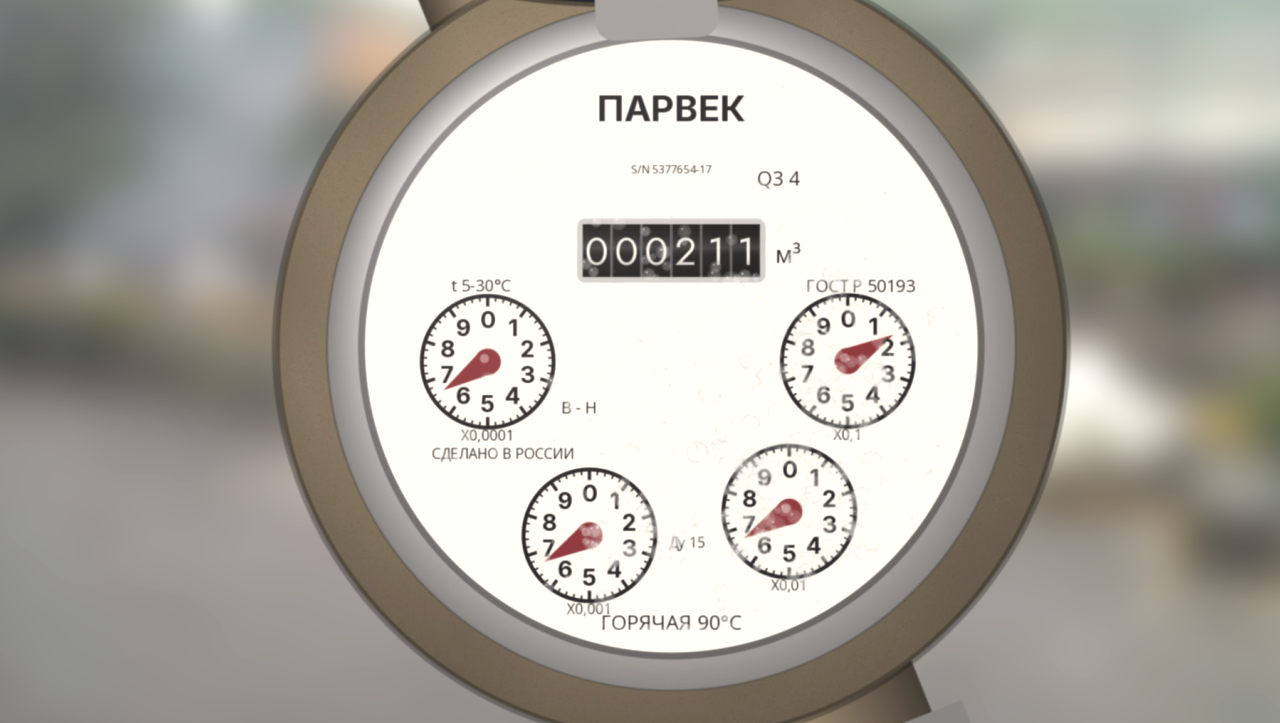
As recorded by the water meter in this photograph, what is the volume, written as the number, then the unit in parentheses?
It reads 211.1666 (m³)
